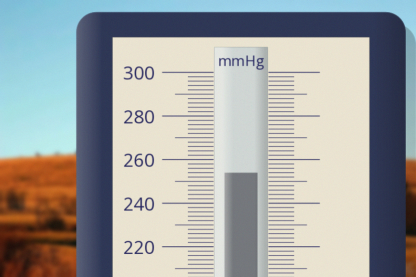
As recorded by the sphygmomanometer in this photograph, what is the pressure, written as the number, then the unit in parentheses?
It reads 254 (mmHg)
